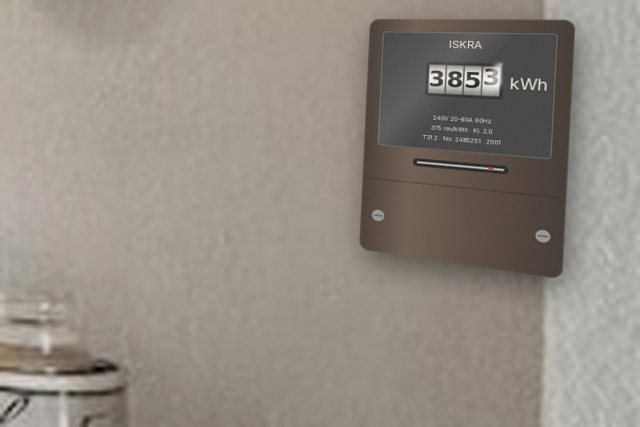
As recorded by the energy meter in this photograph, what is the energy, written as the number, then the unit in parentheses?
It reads 3853 (kWh)
